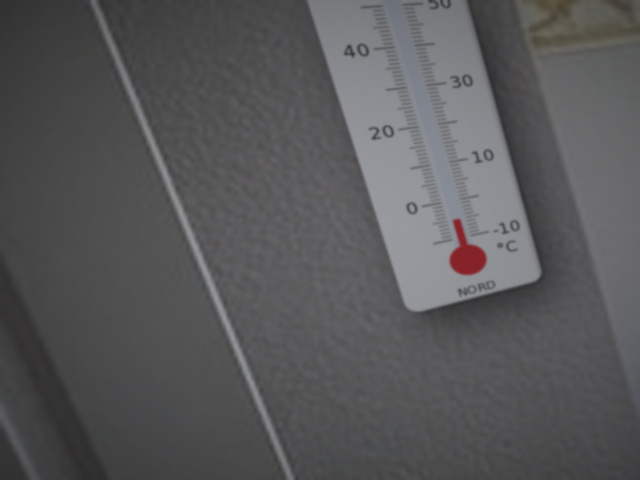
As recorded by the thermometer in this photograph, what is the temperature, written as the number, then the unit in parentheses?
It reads -5 (°C)
